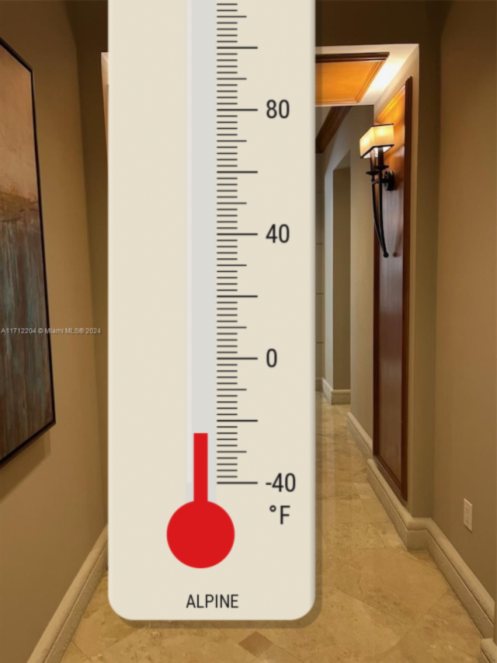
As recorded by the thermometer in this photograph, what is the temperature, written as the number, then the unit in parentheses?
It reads -24 (°F)
